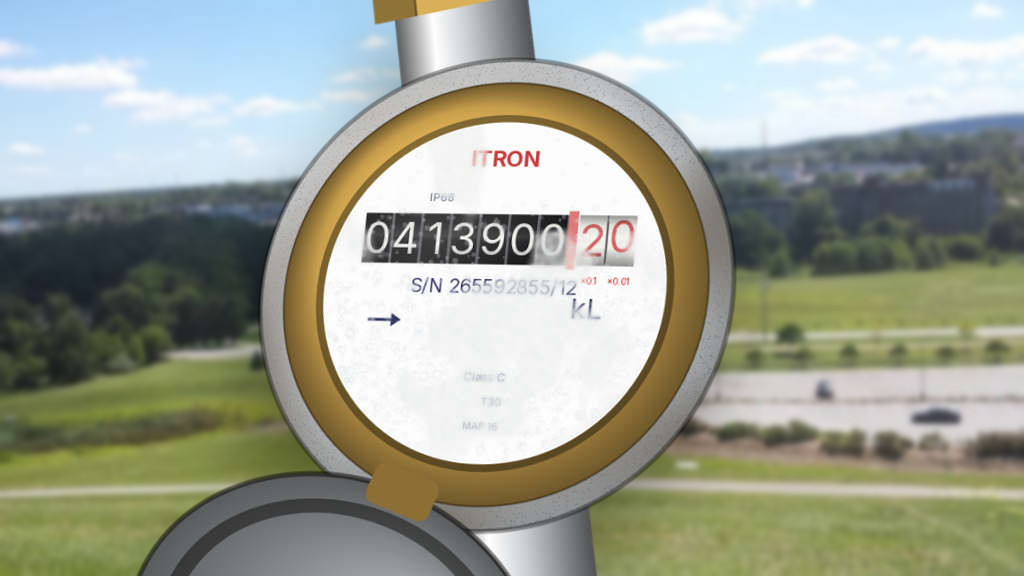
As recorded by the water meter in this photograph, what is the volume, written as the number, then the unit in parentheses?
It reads 413900.20 (kL)
